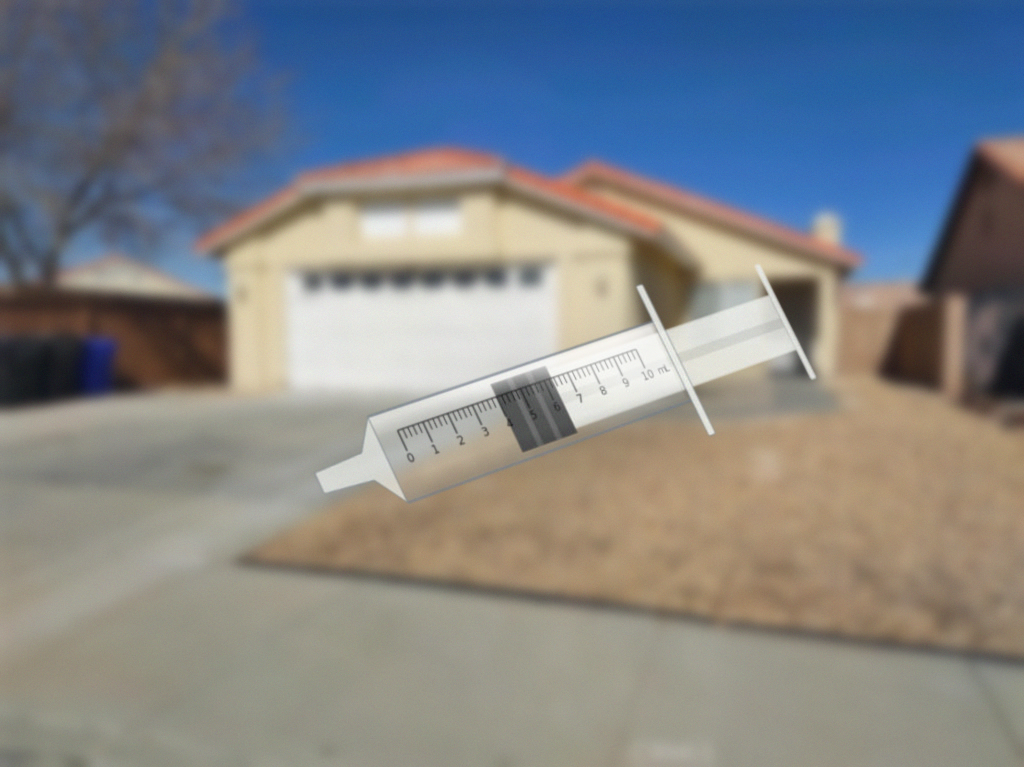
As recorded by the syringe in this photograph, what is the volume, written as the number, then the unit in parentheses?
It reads 4 (mL)
